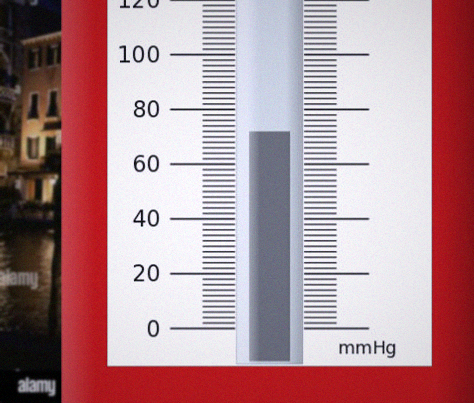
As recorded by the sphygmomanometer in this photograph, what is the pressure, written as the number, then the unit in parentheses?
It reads 72 (mmHg)
